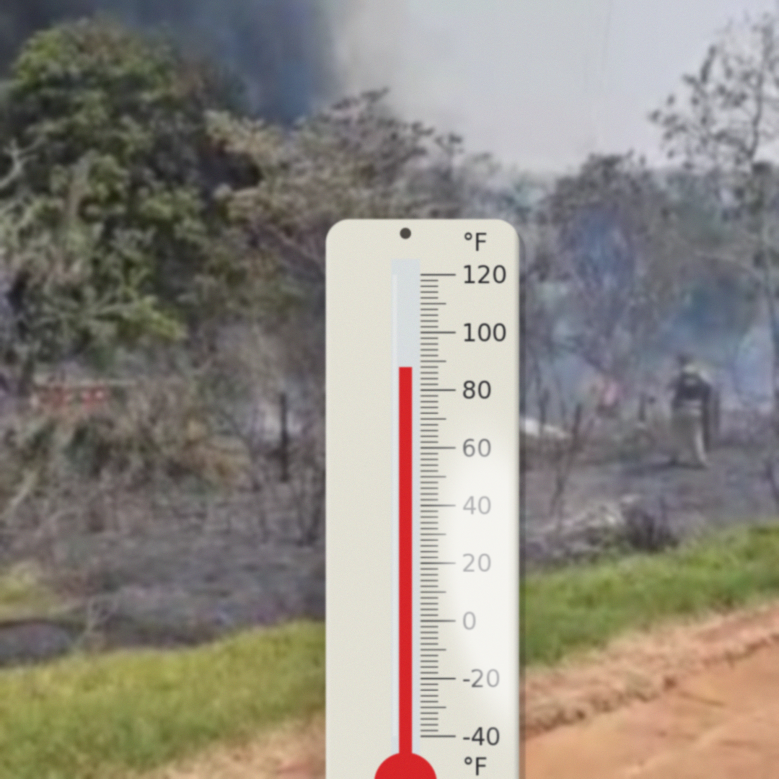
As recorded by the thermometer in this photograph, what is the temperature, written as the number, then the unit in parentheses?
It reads 88 (°F)
